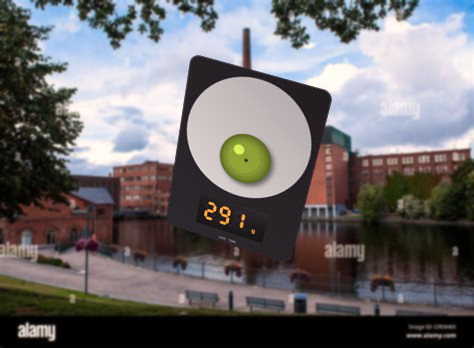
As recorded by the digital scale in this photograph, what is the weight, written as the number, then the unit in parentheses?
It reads 291 (g)
